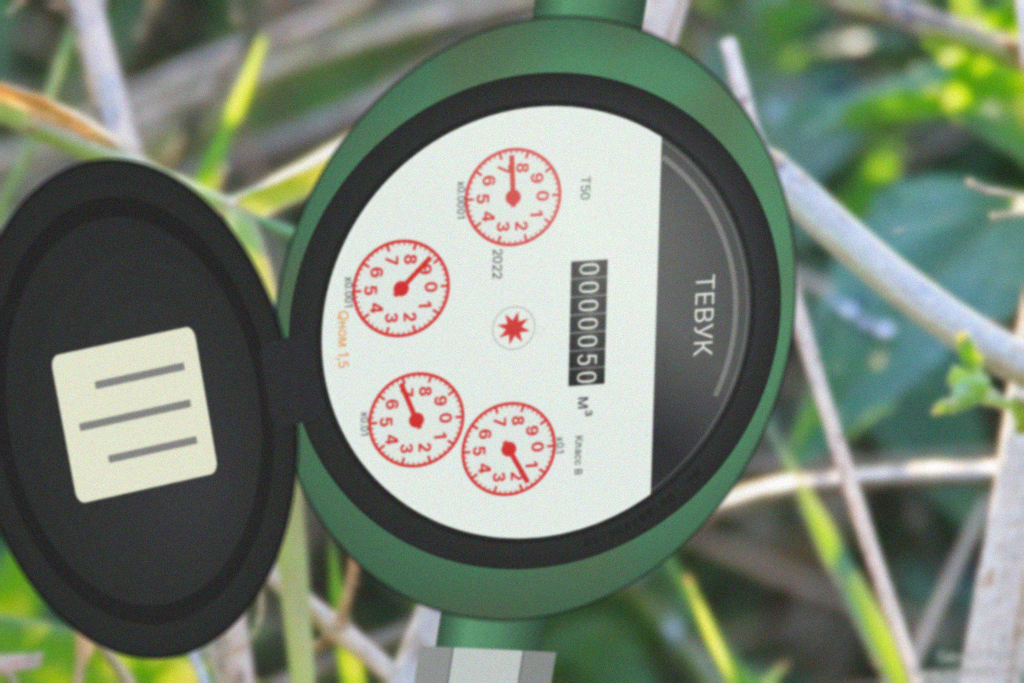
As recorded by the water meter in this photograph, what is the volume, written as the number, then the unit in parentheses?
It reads 50.1687 (m³)
